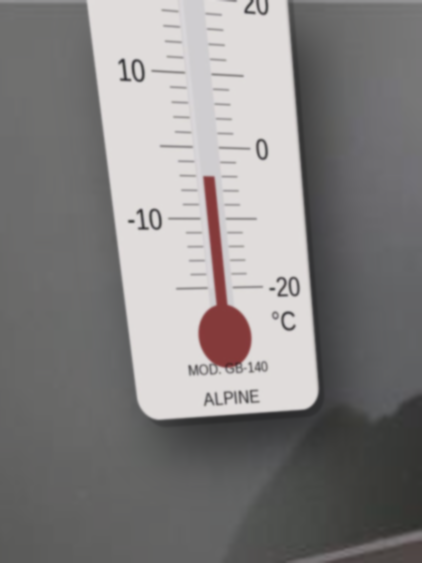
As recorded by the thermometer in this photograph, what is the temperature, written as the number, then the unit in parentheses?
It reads -4 (°C)
